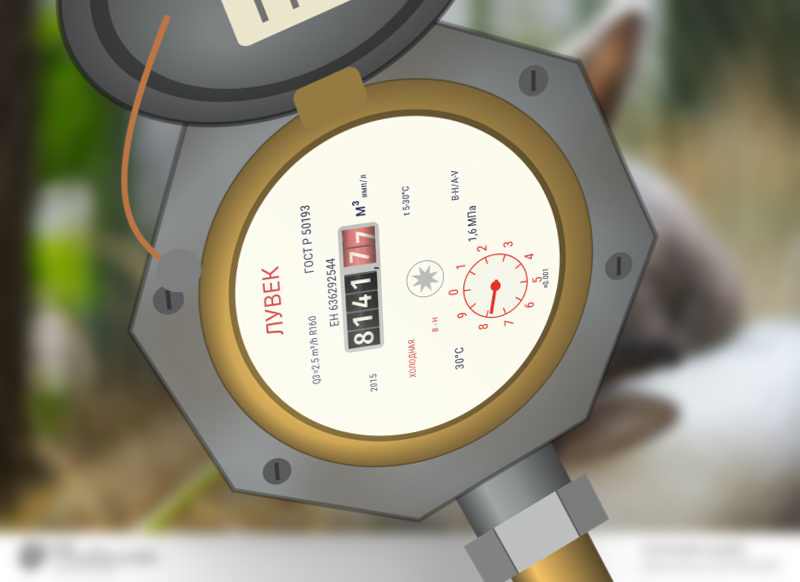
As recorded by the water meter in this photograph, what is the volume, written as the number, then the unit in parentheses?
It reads 8141.767 (m³)
